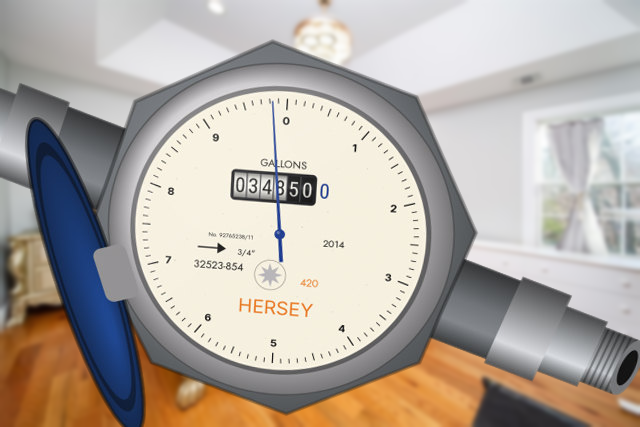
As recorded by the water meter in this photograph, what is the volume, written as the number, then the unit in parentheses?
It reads 348499.8 (gal)
